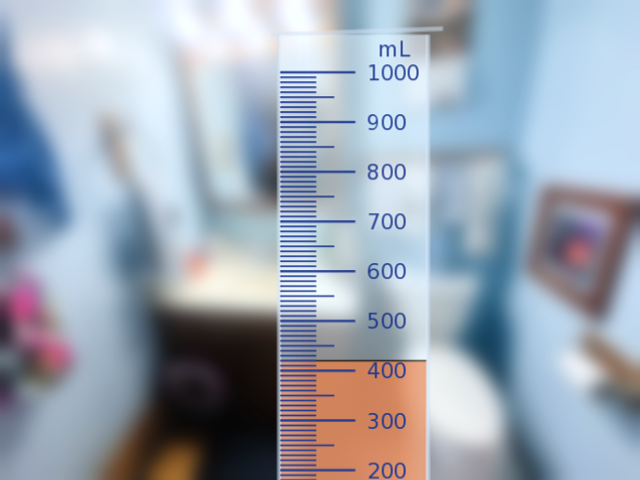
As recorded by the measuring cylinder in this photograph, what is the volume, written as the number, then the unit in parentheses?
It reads 420 (mL)
